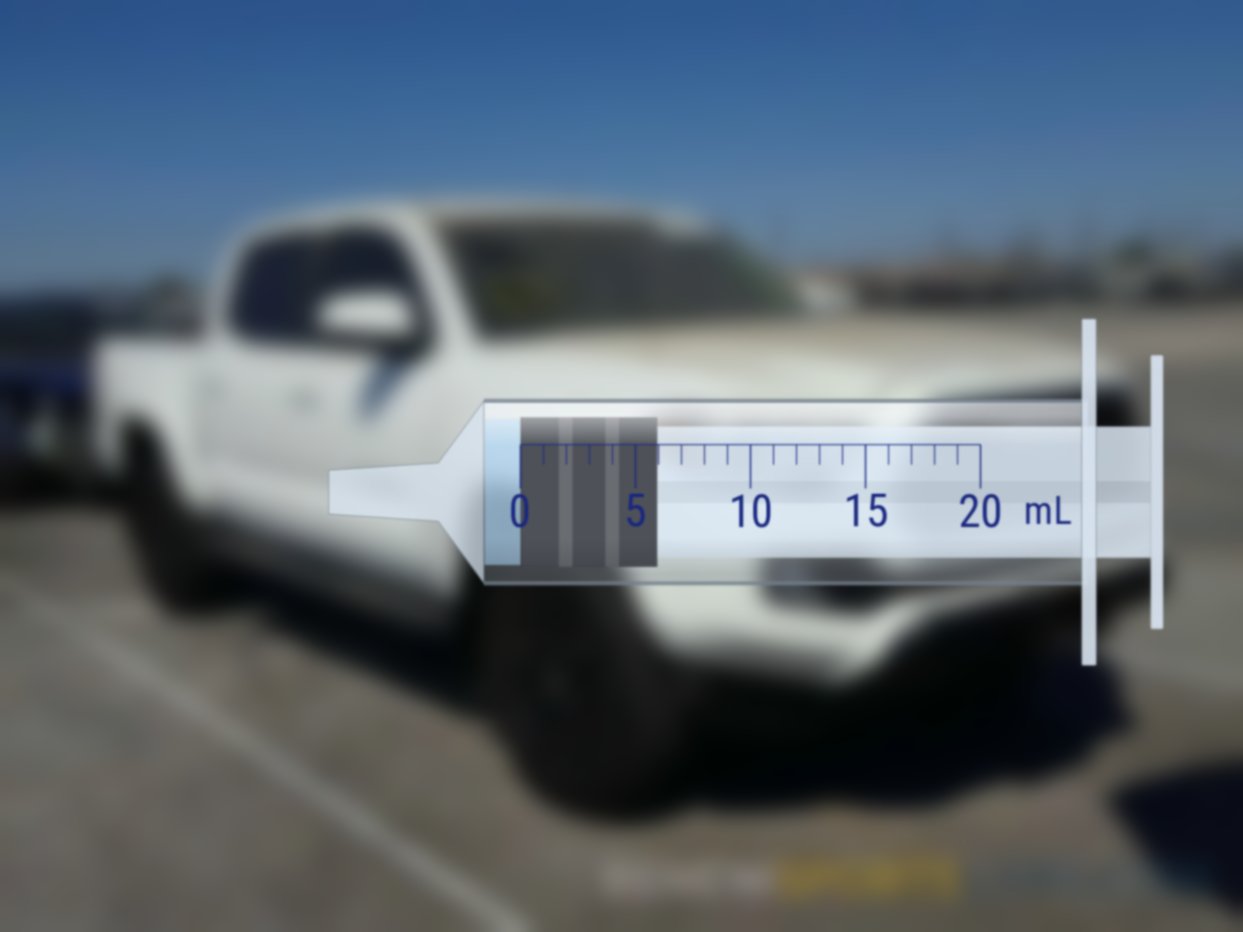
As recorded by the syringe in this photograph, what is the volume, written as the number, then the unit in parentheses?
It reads 0 (mL)
